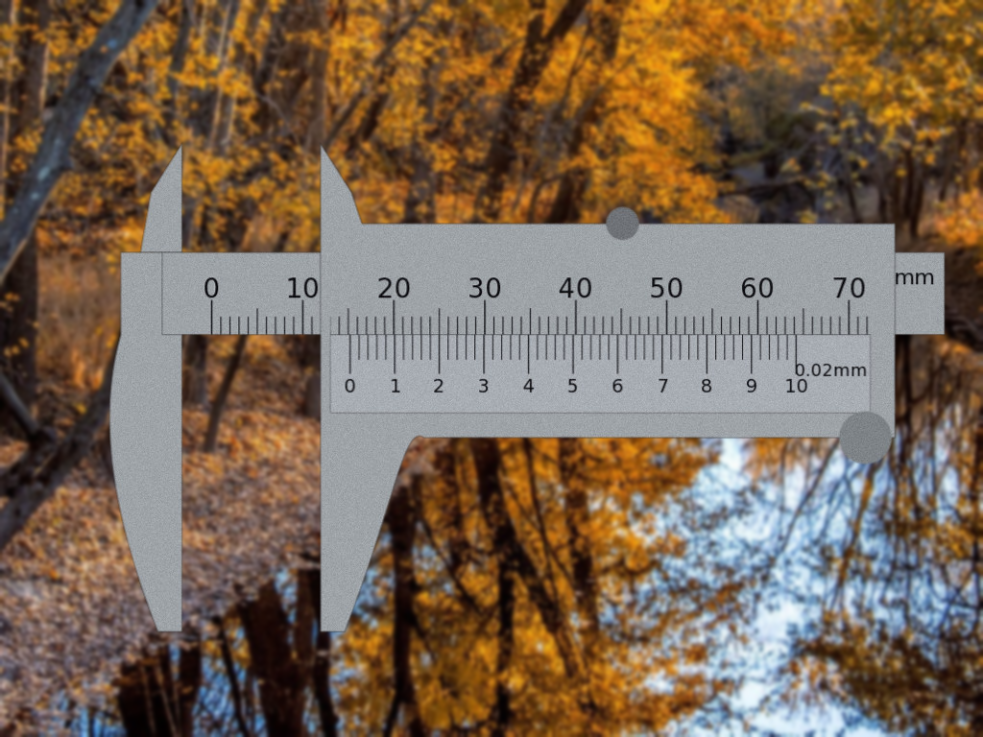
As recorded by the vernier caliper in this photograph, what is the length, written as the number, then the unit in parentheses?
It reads 15.2 (mm)
